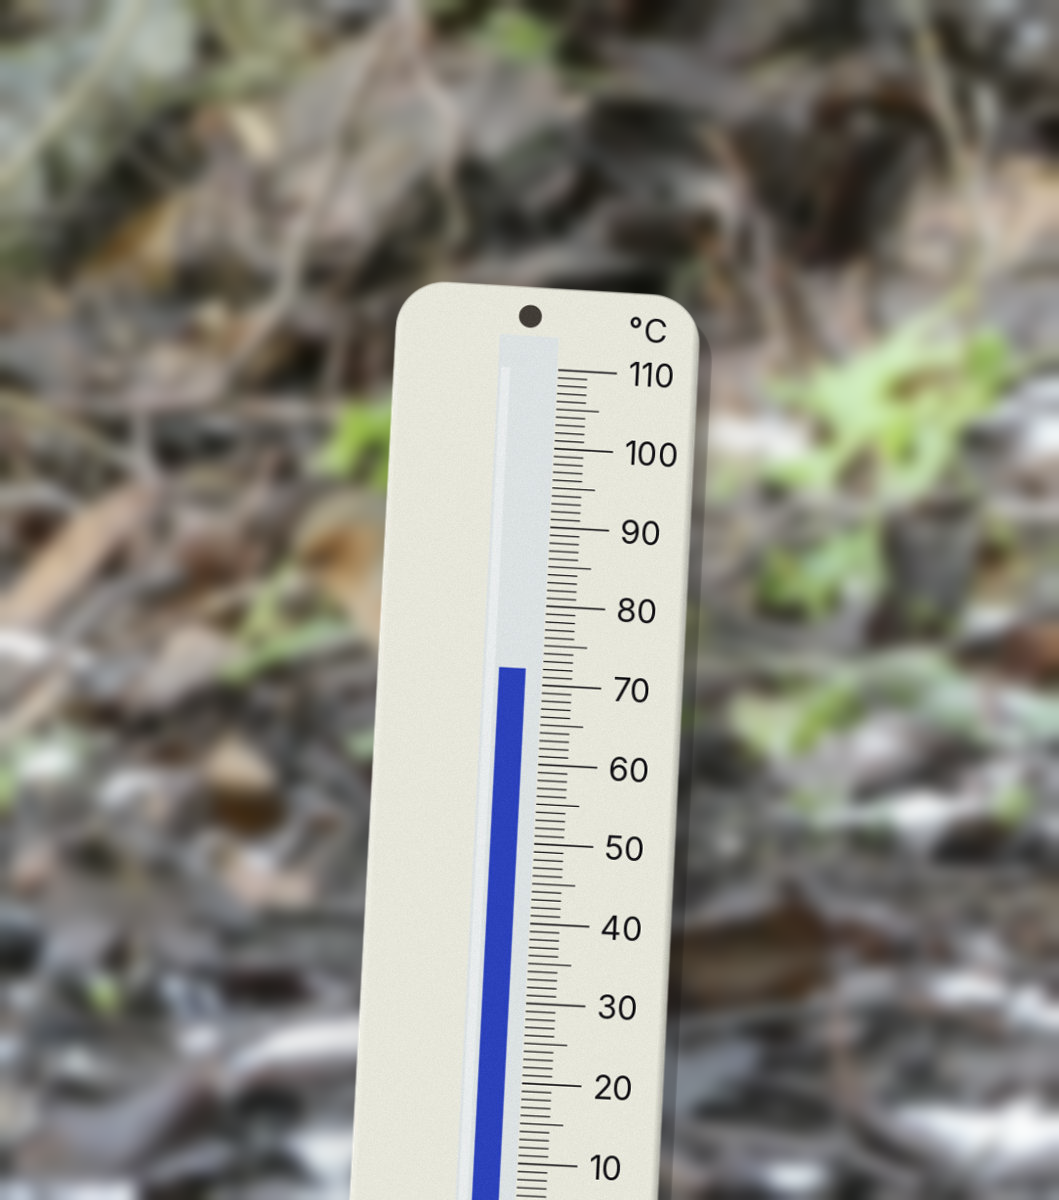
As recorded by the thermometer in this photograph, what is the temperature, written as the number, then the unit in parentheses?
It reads 72 (°C)
